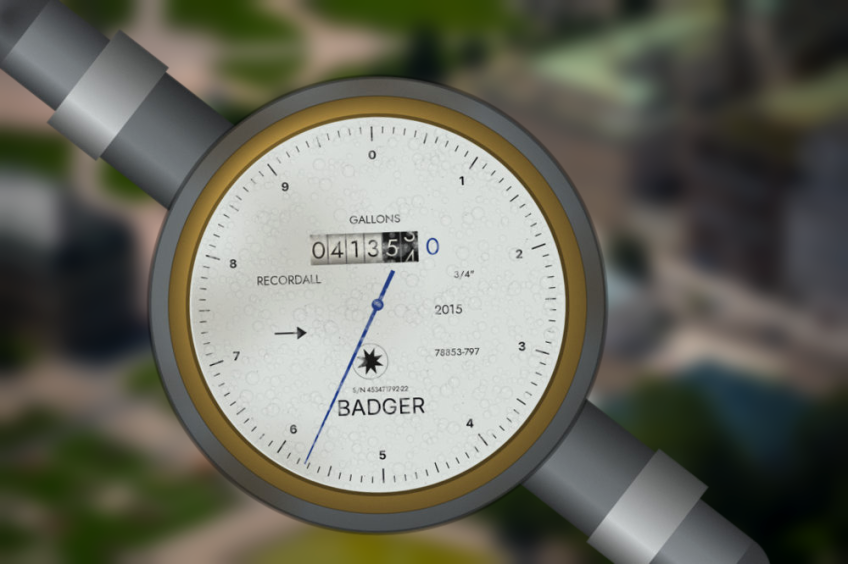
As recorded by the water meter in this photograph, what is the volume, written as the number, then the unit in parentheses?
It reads 413535.7 (gal)
